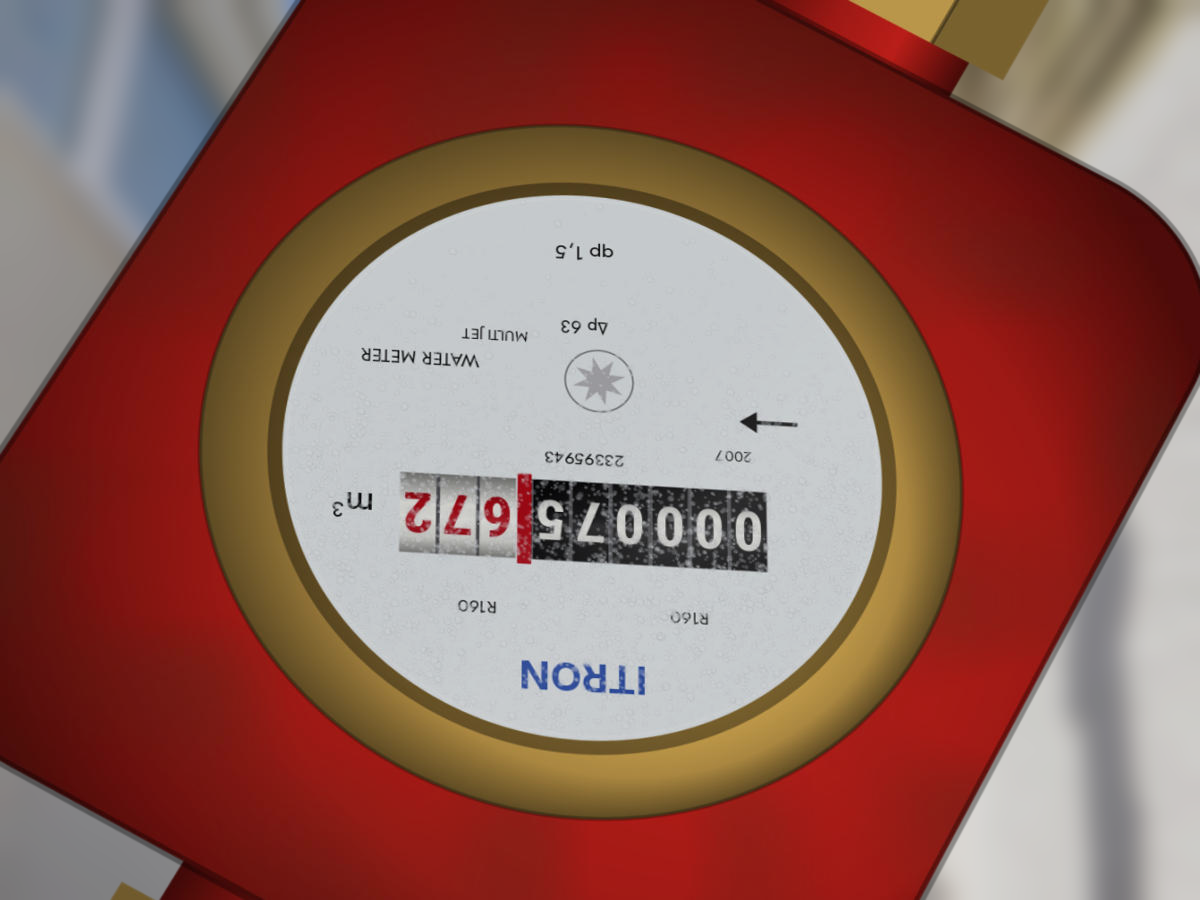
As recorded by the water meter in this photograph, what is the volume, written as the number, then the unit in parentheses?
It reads 75.672 (m³)
